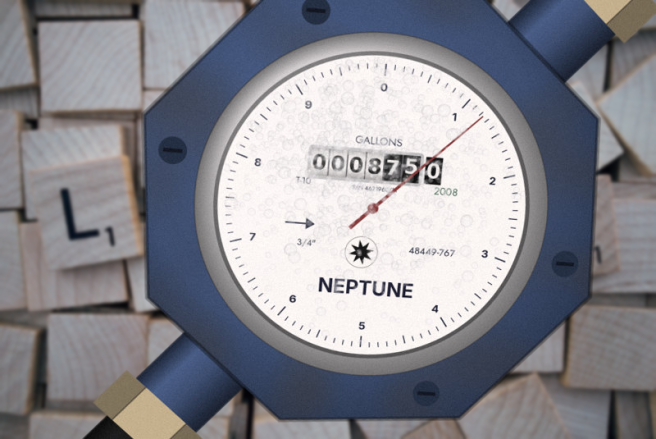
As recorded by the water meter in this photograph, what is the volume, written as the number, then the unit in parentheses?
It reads 8751.2 (gal)
